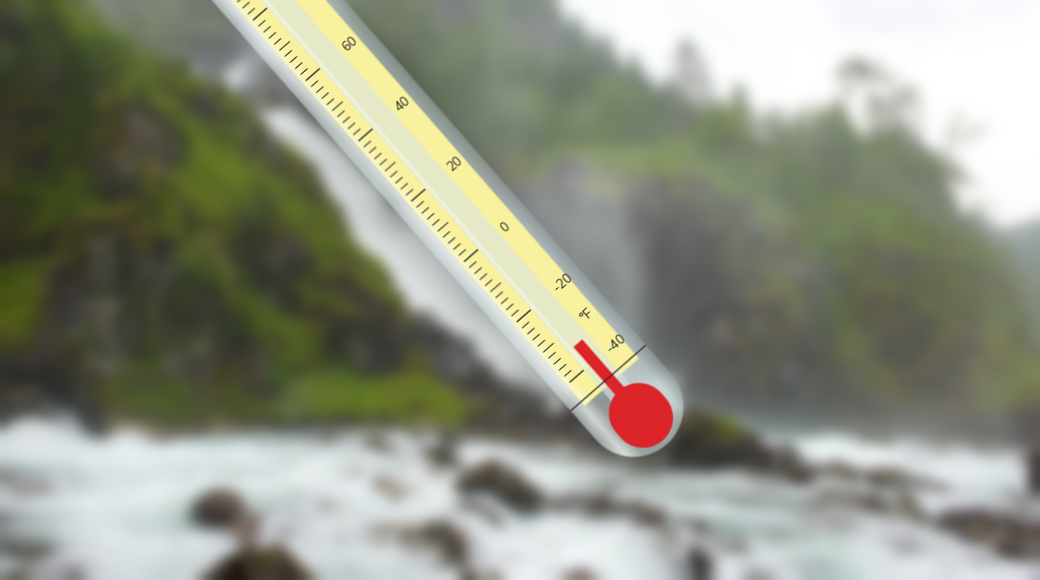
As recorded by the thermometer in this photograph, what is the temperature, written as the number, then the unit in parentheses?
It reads -34 (°F)
